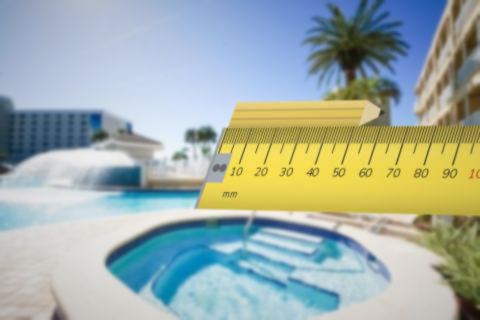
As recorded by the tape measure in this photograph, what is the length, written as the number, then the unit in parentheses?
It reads 60 (mm)
